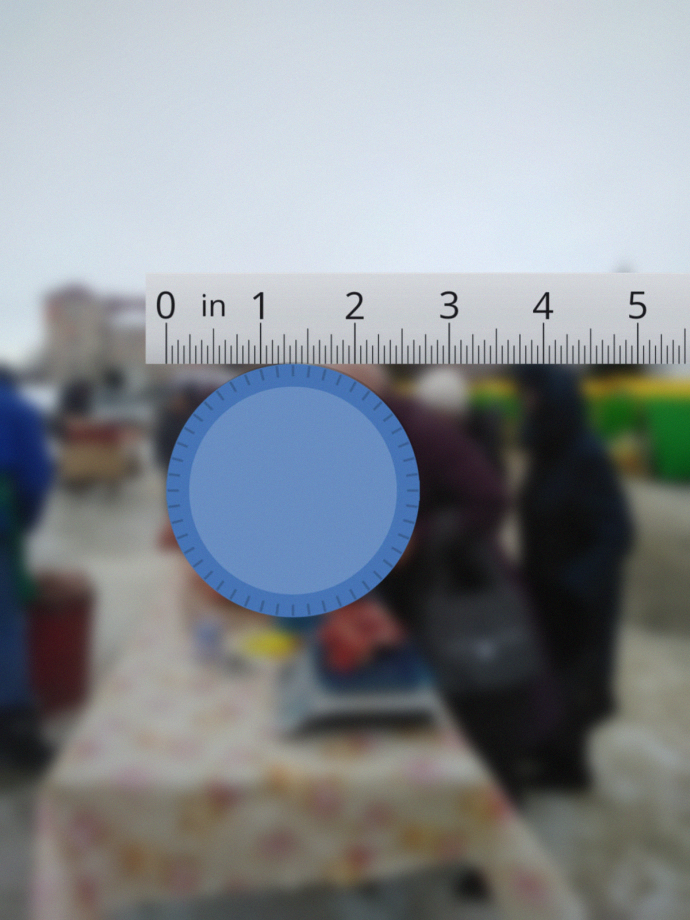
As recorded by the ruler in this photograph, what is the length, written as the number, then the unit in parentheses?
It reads 2.6875 (in)
